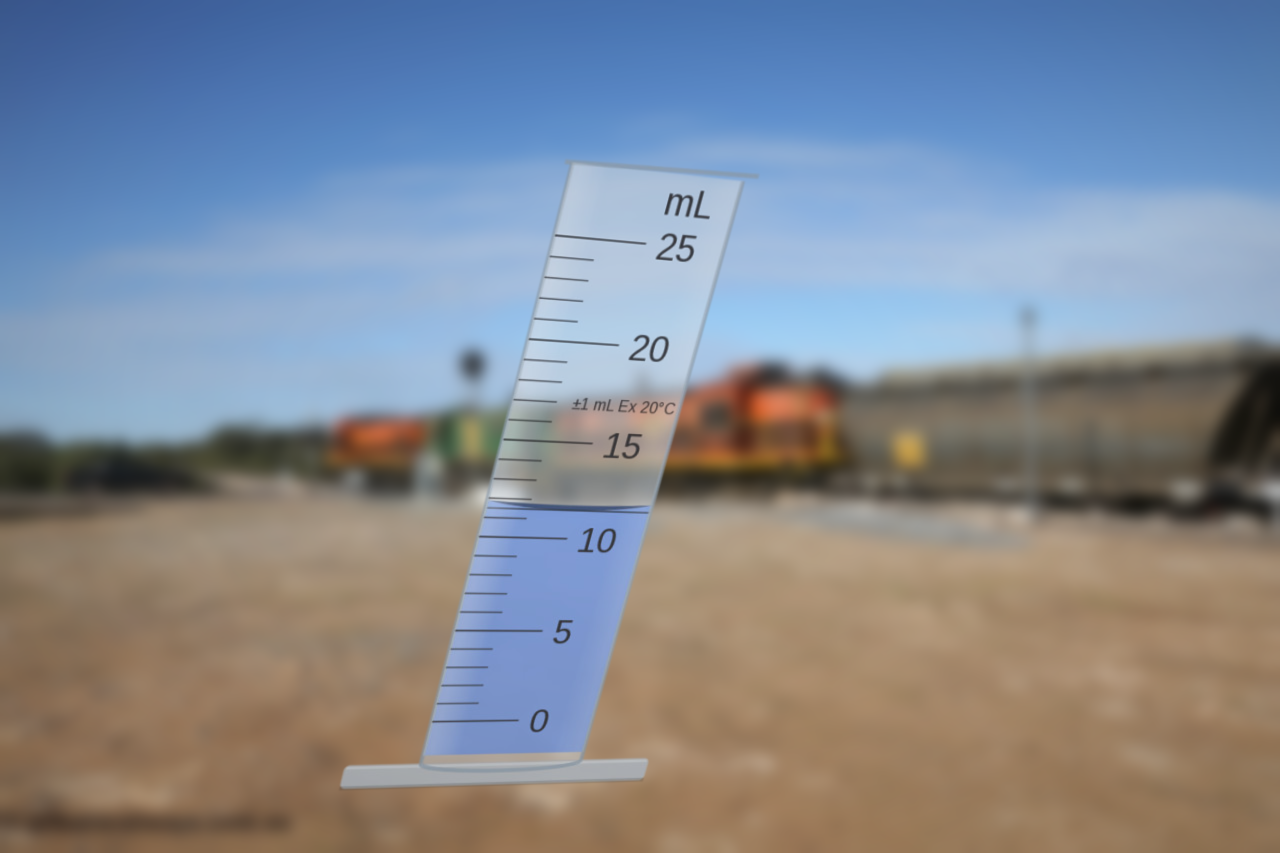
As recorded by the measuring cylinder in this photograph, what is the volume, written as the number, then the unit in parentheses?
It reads 11.5 (mL)
